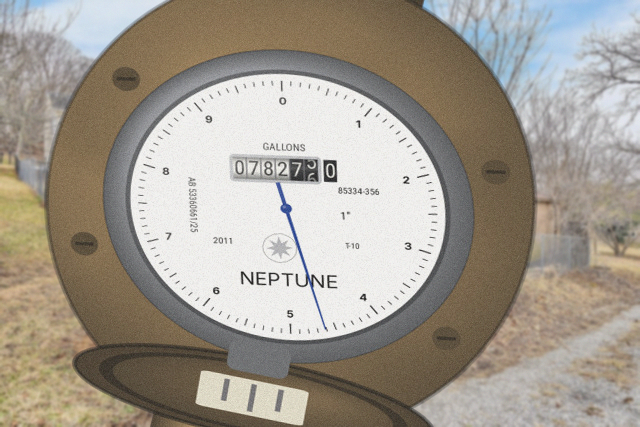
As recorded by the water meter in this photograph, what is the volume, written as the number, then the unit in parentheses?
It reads 782754.6 (gal)
